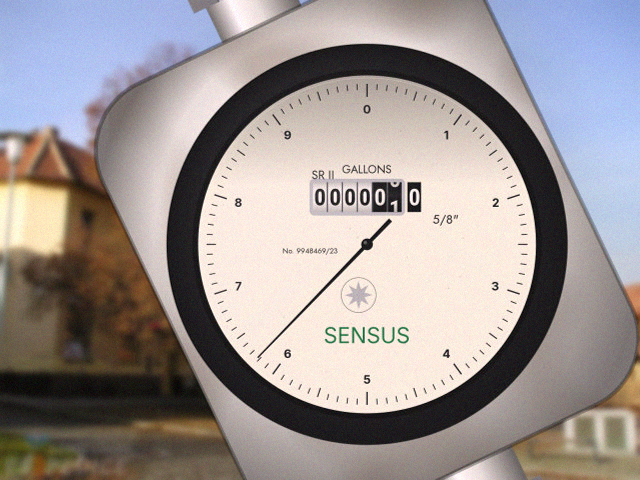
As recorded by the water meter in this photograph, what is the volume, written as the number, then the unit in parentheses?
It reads 6.2 (gal)
